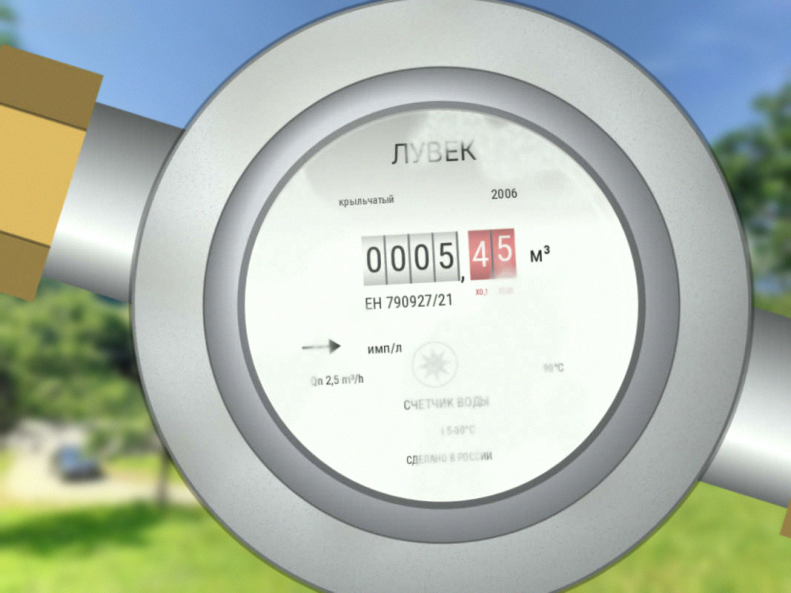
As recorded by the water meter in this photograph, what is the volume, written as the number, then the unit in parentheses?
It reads 5.45 (m³)
